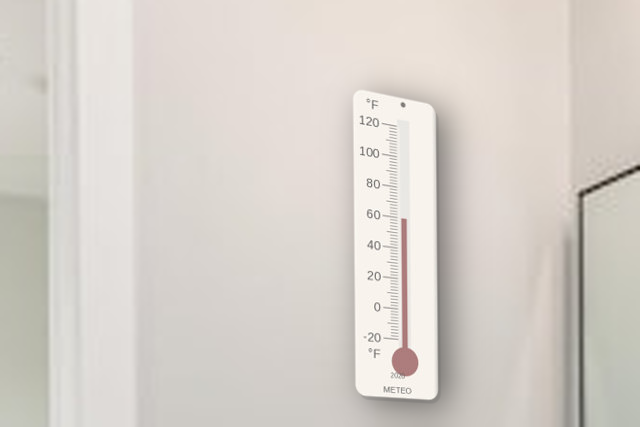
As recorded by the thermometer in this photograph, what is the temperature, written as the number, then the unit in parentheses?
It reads 60 (°F)
